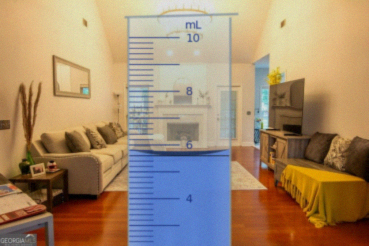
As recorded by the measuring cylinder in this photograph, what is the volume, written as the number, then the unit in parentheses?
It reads 5.6 (mL)
